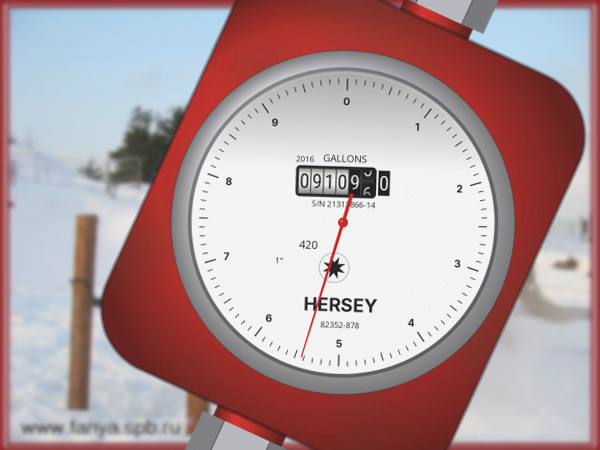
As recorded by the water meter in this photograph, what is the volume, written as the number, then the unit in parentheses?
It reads 910955.4 (gal)
